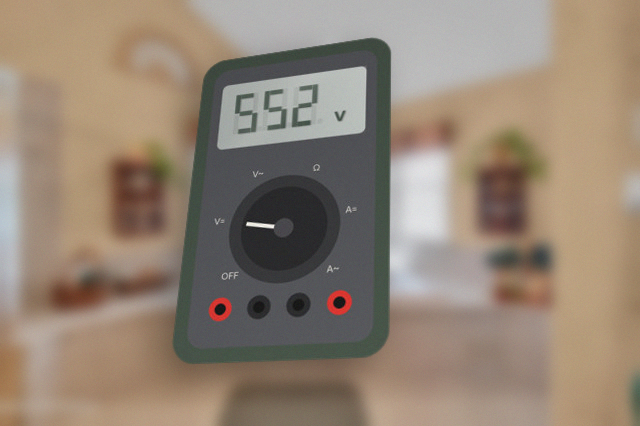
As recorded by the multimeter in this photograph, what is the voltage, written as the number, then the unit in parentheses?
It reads 552 (V)
